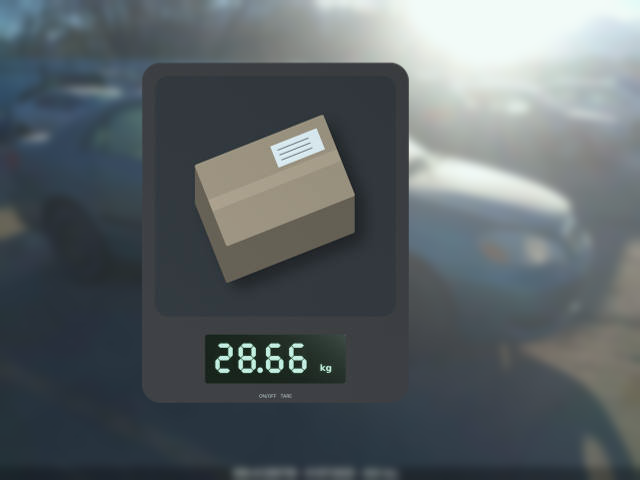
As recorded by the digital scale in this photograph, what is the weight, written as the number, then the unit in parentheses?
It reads 28.66 (kg)
